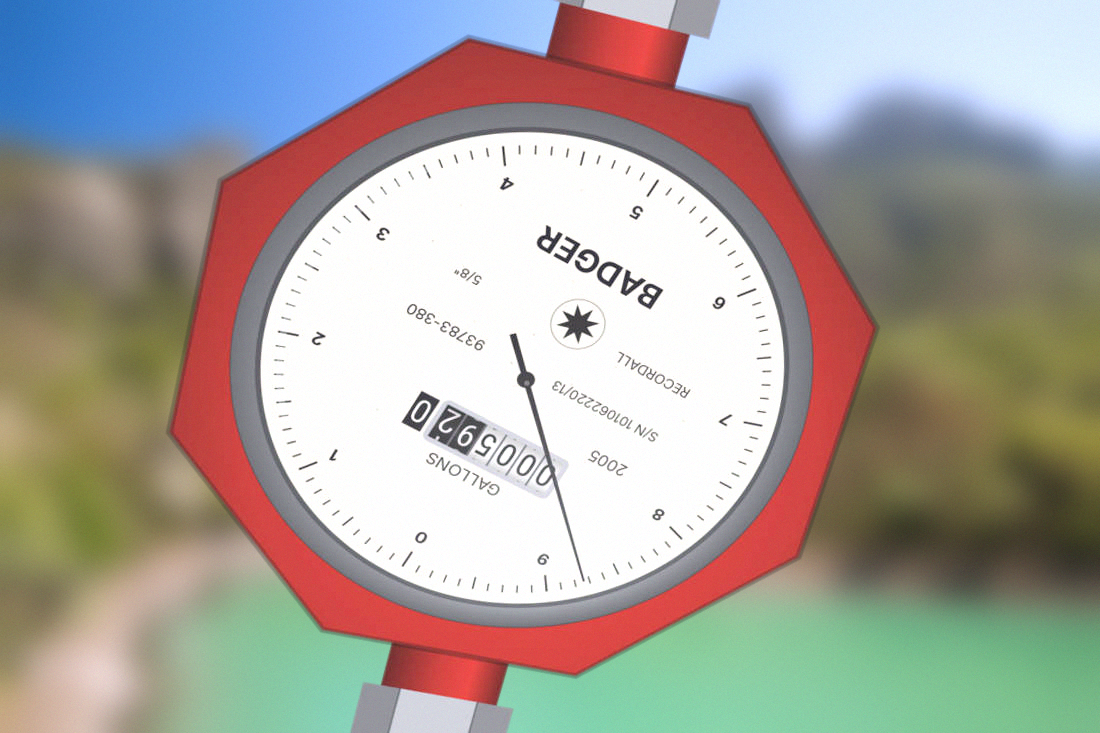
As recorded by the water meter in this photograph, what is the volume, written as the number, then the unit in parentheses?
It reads 5918.7 (gal)
